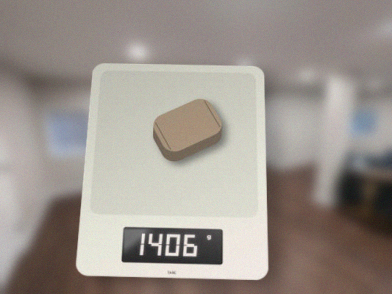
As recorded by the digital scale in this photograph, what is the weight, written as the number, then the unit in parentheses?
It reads 1406 (g)
